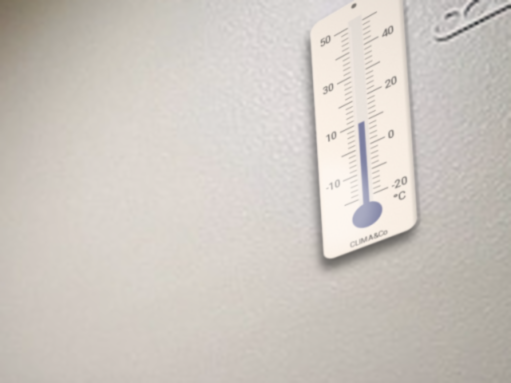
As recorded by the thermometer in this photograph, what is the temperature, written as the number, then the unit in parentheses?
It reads 10 (°C)
